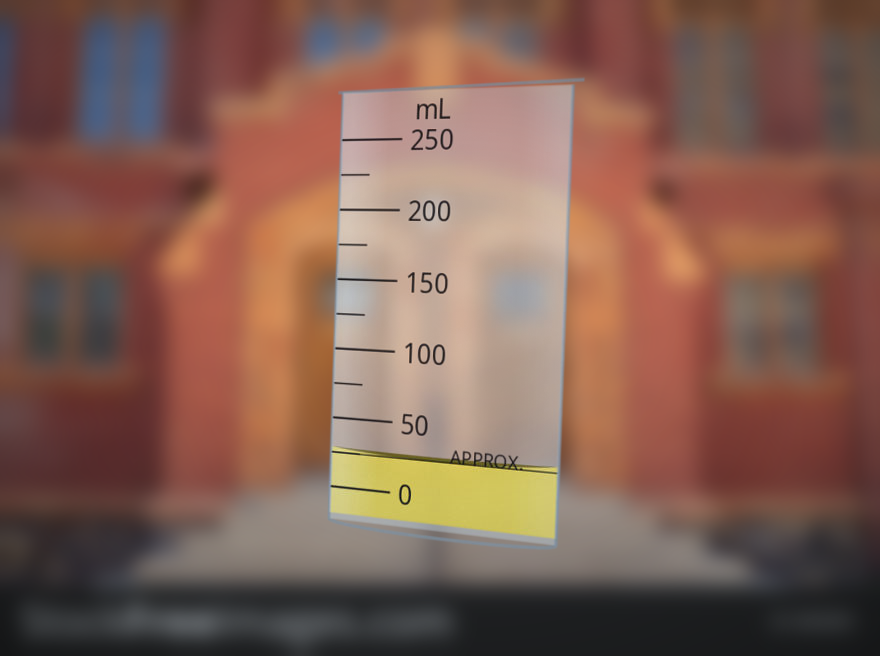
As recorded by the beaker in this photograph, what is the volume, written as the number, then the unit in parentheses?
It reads 25 (mL)
